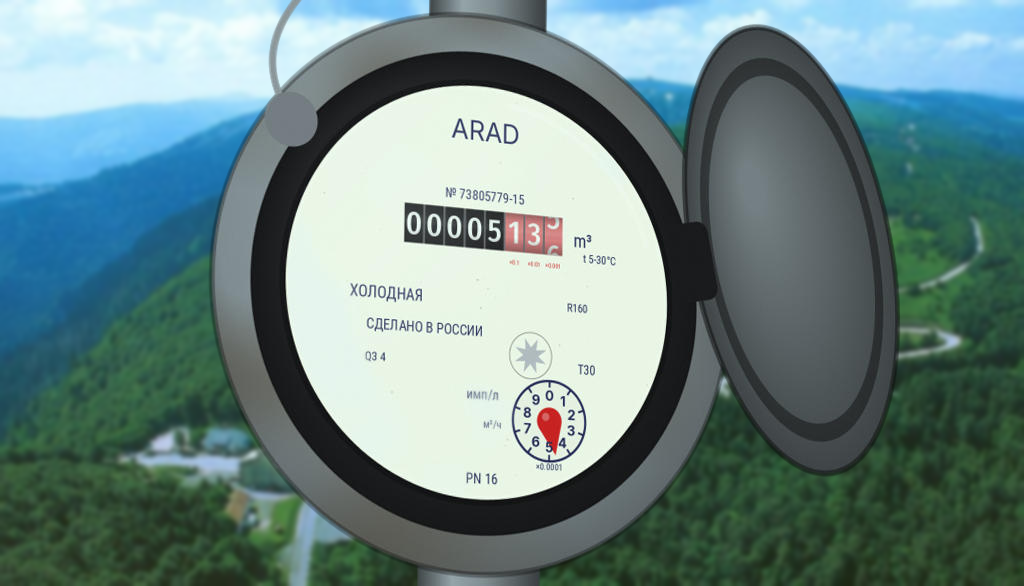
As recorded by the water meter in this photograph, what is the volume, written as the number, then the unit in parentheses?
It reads 5.1354 (m³)
